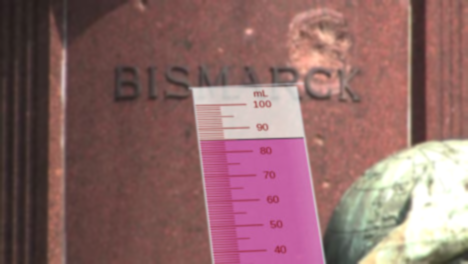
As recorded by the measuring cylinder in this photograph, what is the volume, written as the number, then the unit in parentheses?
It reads 85 (mL)
